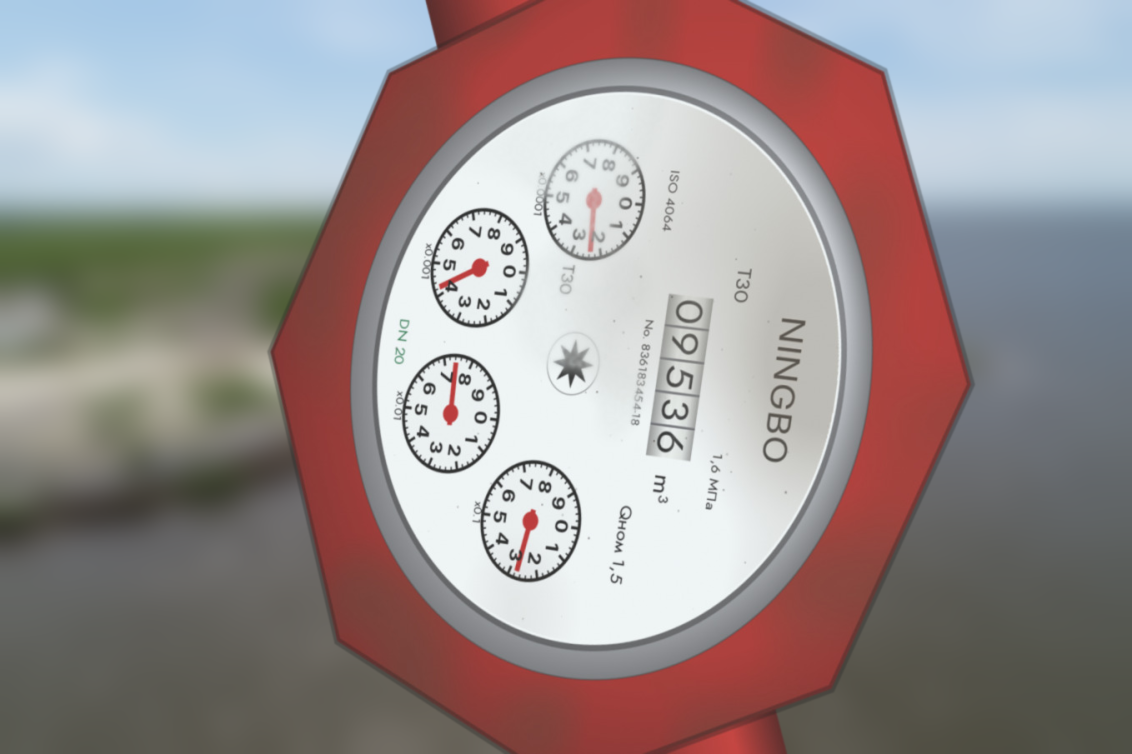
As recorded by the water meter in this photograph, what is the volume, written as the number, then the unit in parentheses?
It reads 9536.2742 (m³)
